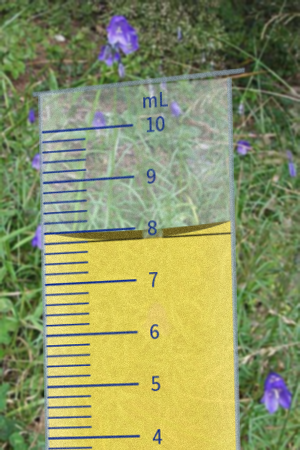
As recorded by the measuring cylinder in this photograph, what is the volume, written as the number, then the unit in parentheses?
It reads 7.8 (mL)
